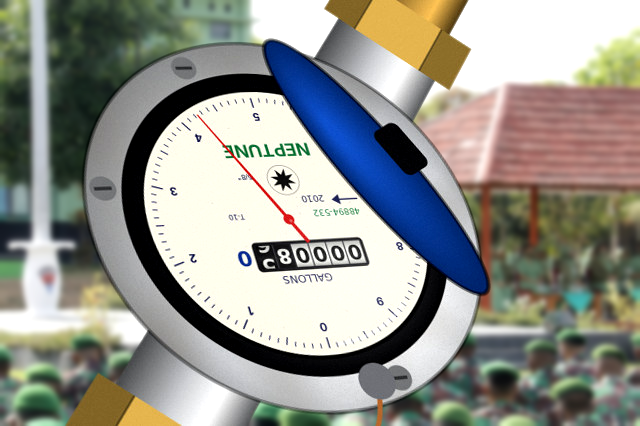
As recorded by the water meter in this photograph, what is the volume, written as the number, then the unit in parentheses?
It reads 854.2 (gal)
